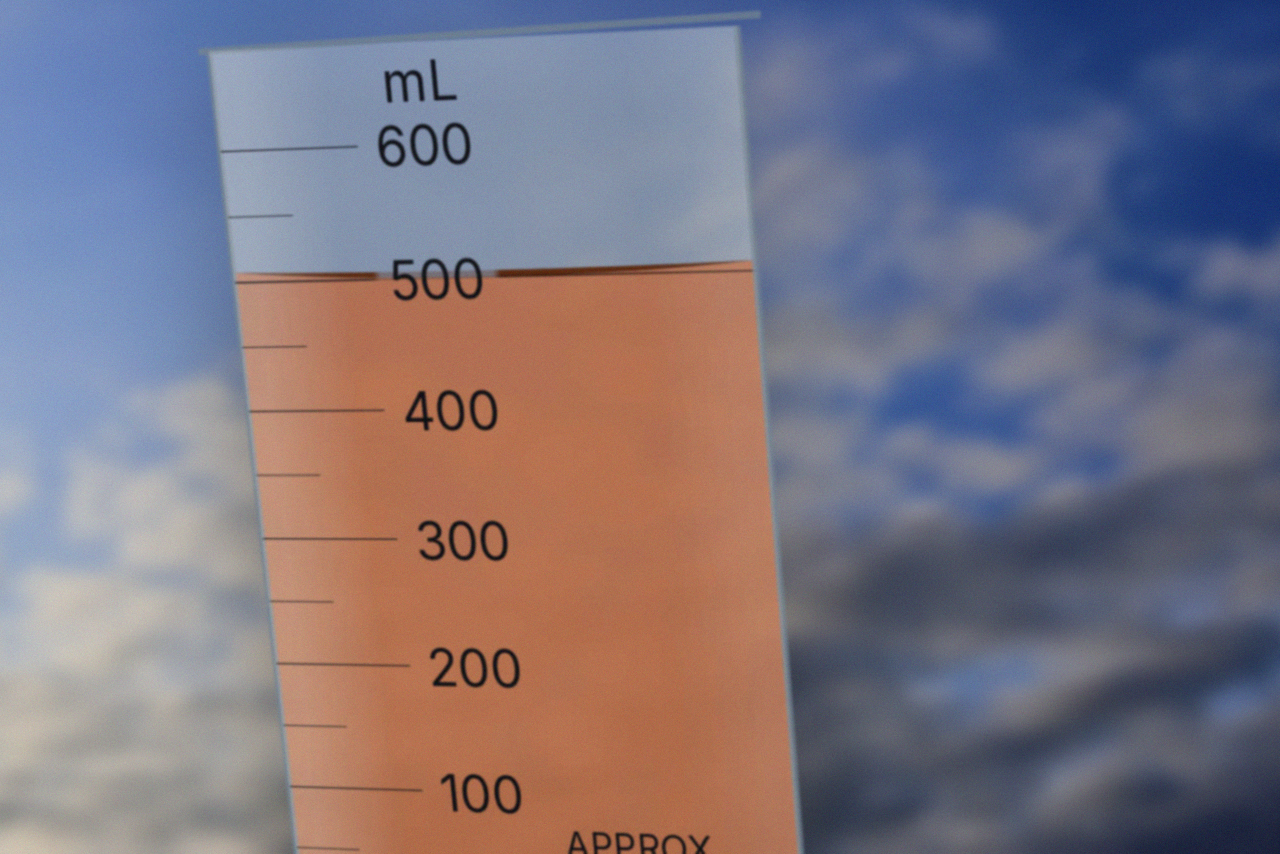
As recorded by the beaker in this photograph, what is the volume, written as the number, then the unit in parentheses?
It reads 500 (mL)
